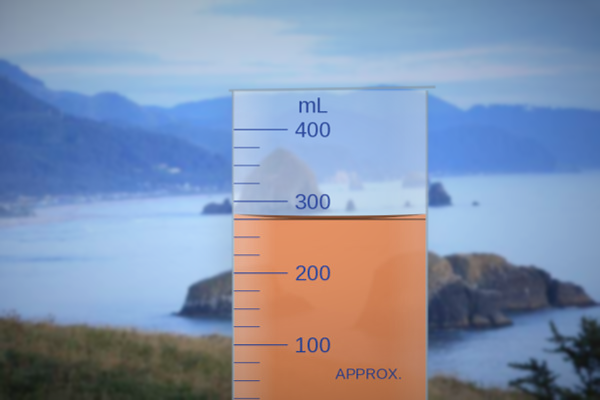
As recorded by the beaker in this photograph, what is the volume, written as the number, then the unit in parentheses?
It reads 275 (mL)
